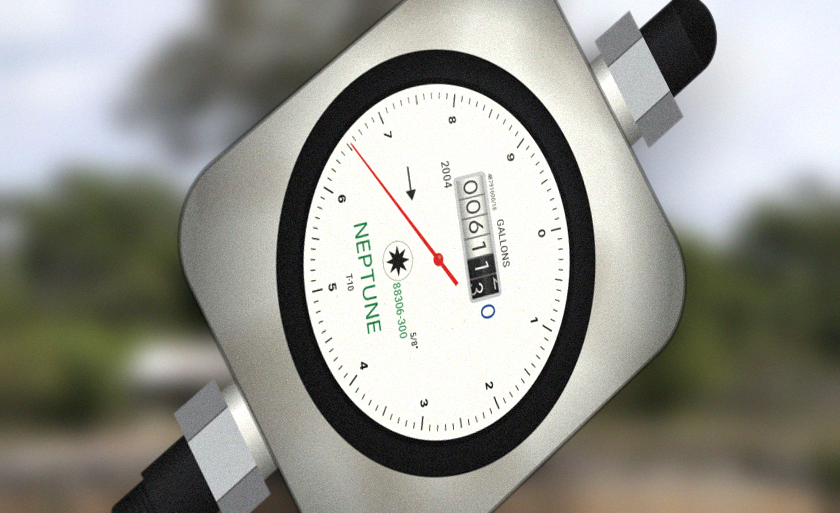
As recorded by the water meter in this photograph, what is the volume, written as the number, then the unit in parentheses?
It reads 61126.5 (gal)
